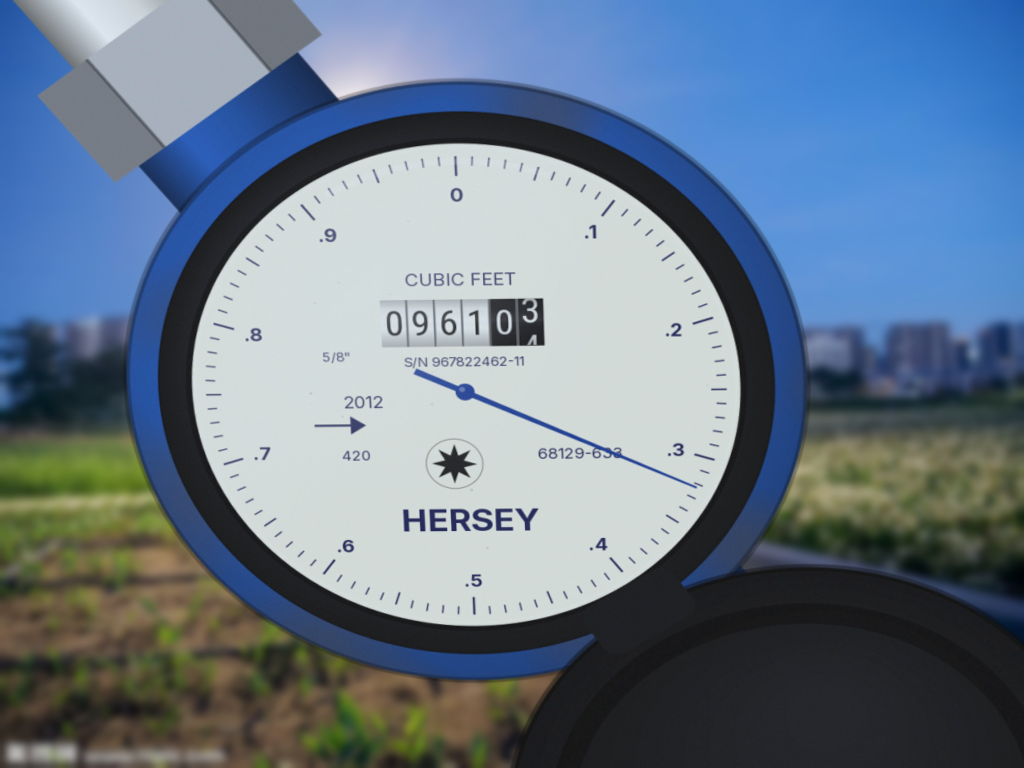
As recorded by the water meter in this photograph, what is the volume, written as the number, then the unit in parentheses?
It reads 96103.32 (ft³)
